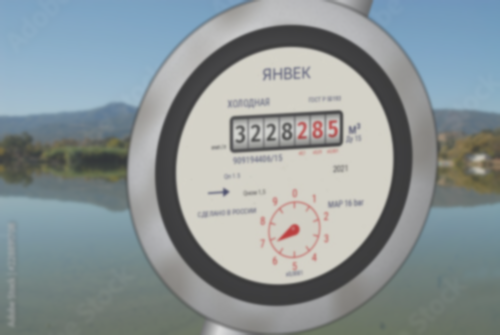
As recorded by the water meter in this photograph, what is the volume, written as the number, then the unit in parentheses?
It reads 3228.2856 (m³)
